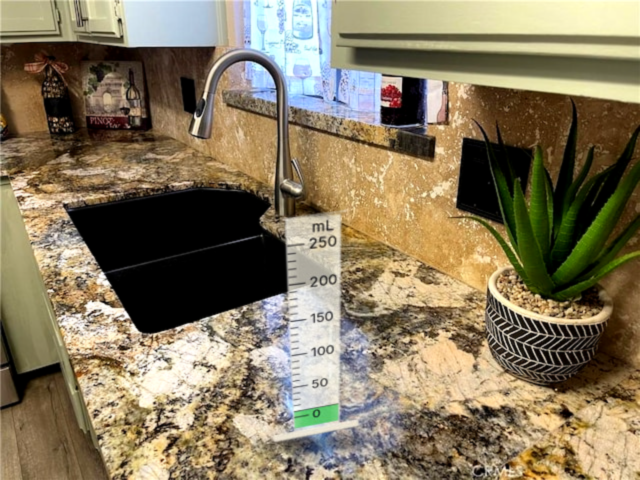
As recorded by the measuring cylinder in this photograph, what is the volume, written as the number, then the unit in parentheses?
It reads 10 (mL)
